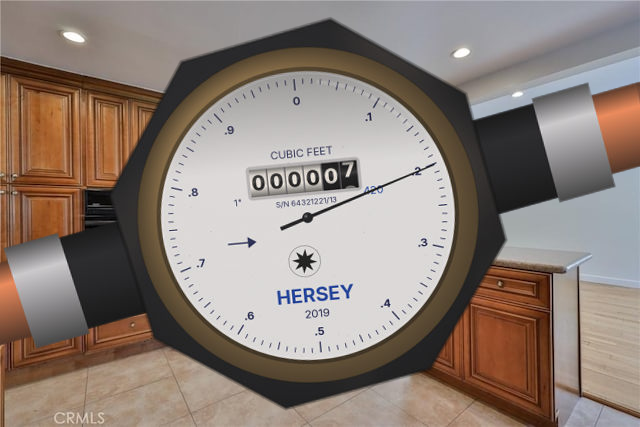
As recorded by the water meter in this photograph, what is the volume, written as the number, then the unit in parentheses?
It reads 7.20 (ft³)
